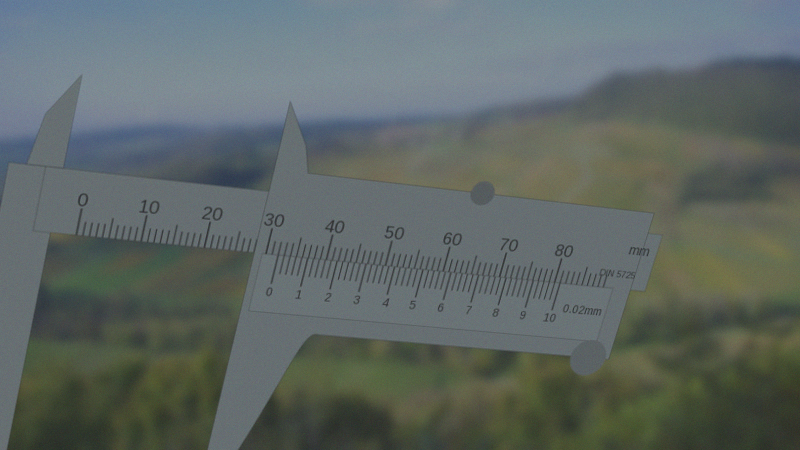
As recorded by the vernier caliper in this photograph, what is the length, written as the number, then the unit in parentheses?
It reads 32.0 (mm)
